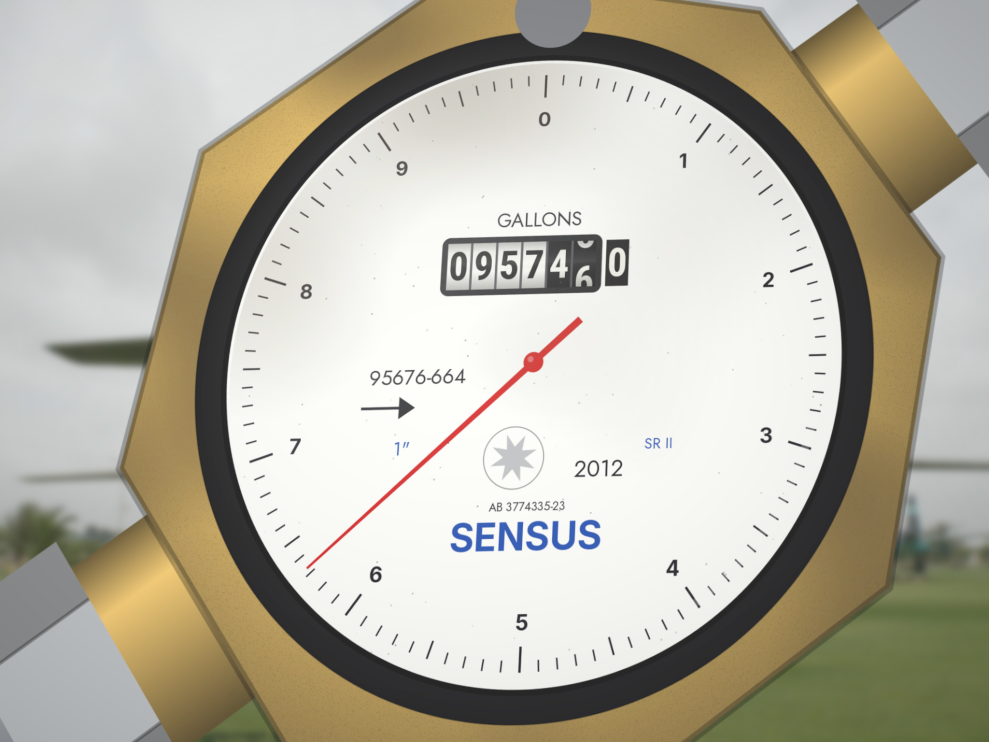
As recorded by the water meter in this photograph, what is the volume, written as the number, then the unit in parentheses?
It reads 957456.3 (gal)
